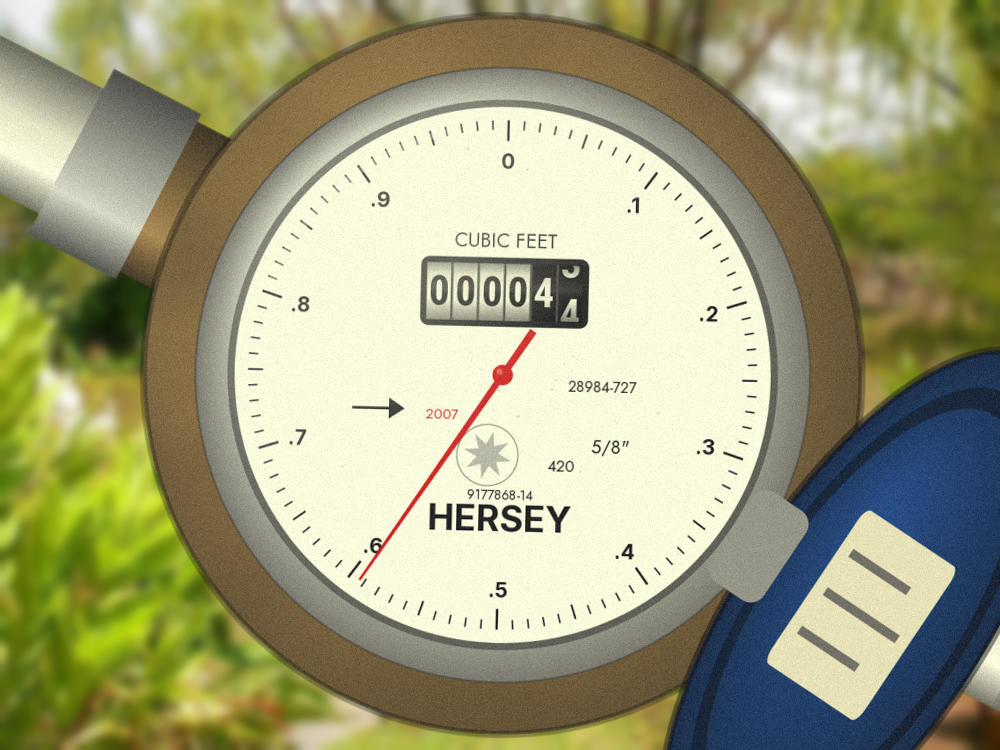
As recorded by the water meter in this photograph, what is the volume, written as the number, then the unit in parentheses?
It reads 43.59 (ft³)
